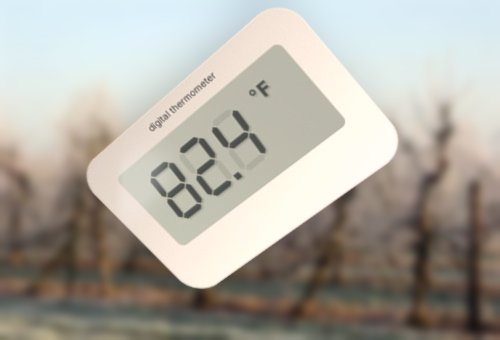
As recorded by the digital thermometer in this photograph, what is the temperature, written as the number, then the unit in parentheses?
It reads 82.4 (°F)
